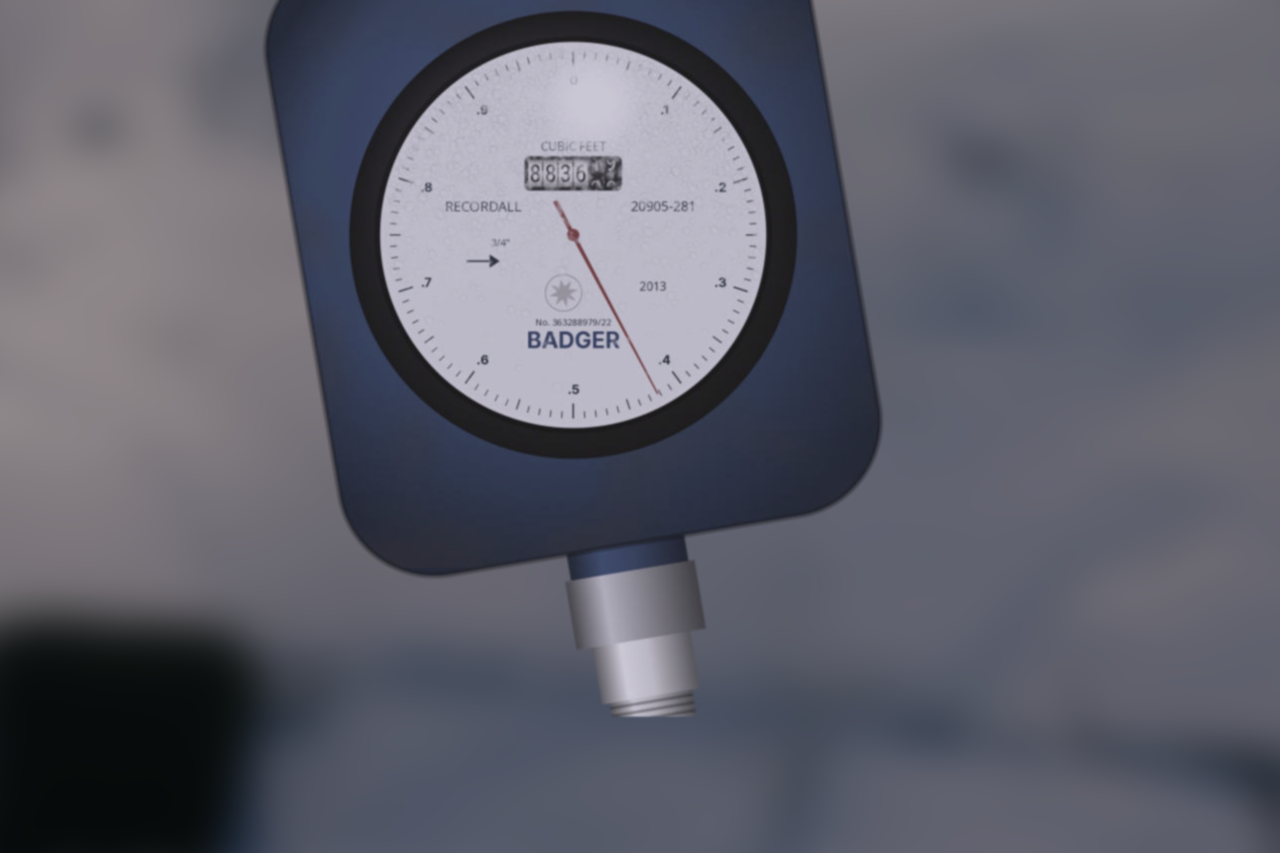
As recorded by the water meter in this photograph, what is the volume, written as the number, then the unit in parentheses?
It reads 883619.42 (ft³)
